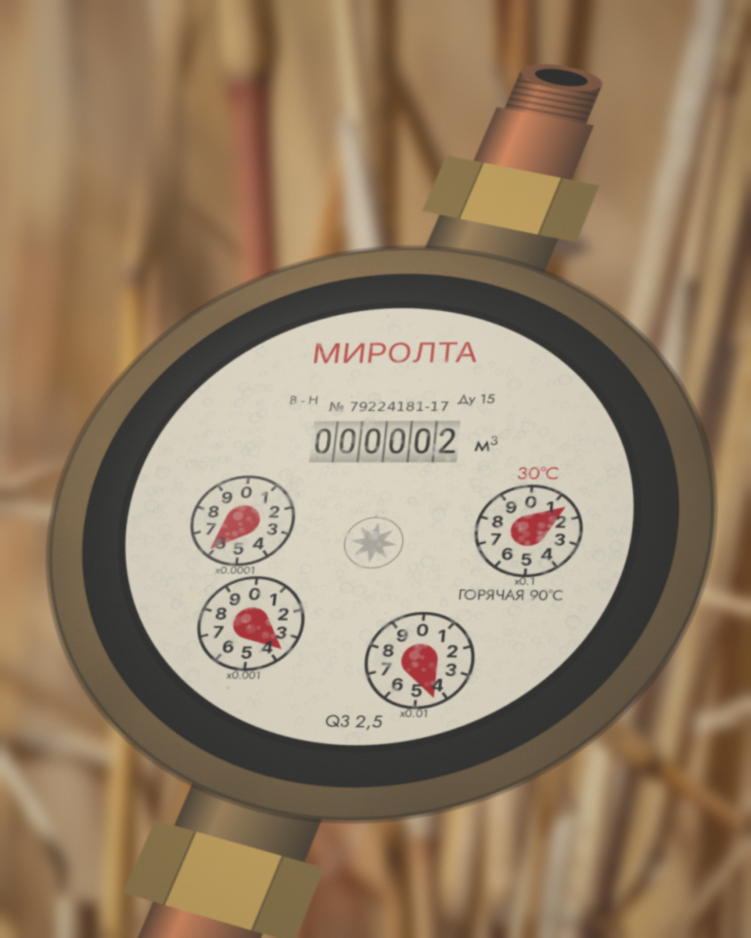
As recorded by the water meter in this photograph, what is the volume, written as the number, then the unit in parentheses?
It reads 2.1436 (m³)
